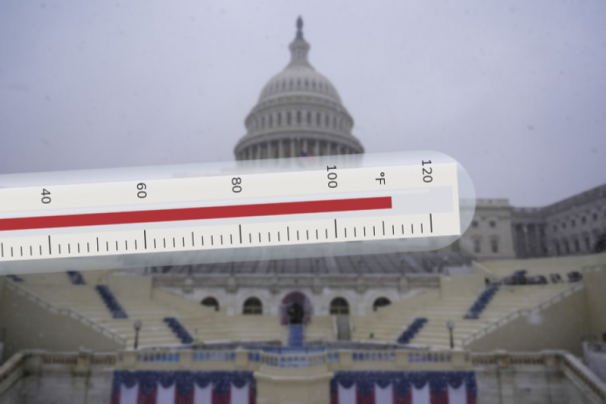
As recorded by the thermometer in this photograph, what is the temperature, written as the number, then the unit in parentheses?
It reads 112 (°F)
